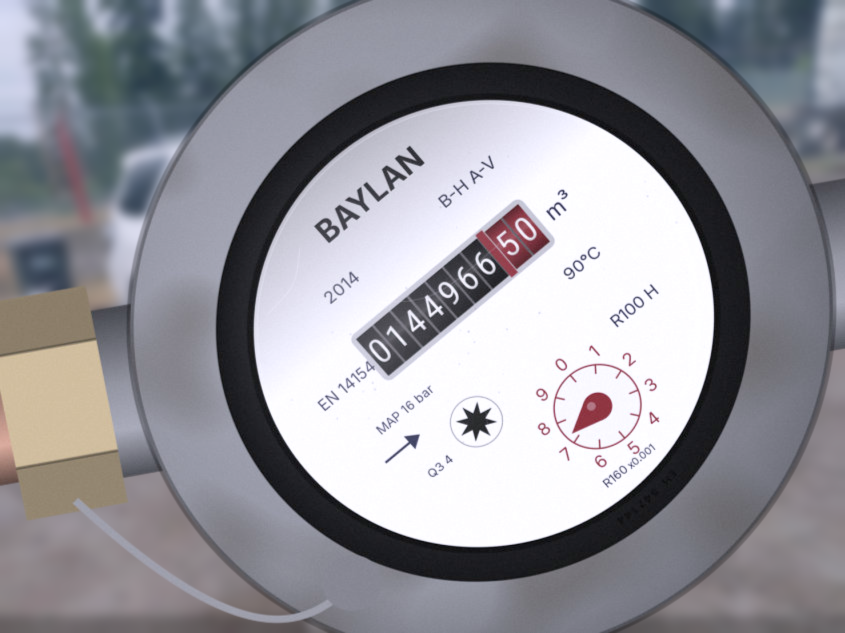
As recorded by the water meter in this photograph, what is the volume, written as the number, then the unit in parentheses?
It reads 144966.507 (m³)
